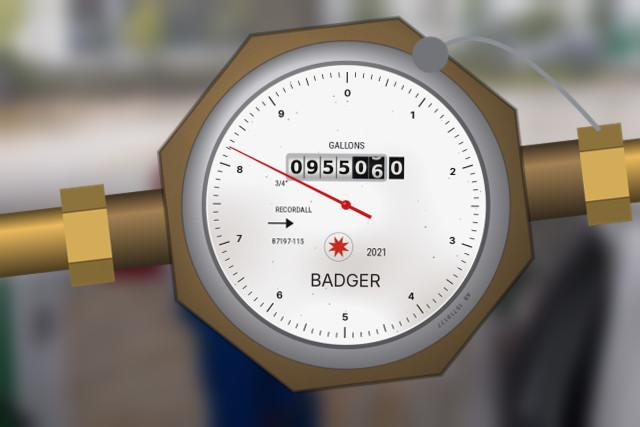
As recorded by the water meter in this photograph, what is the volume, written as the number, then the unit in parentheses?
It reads 955058.2 (gal)
